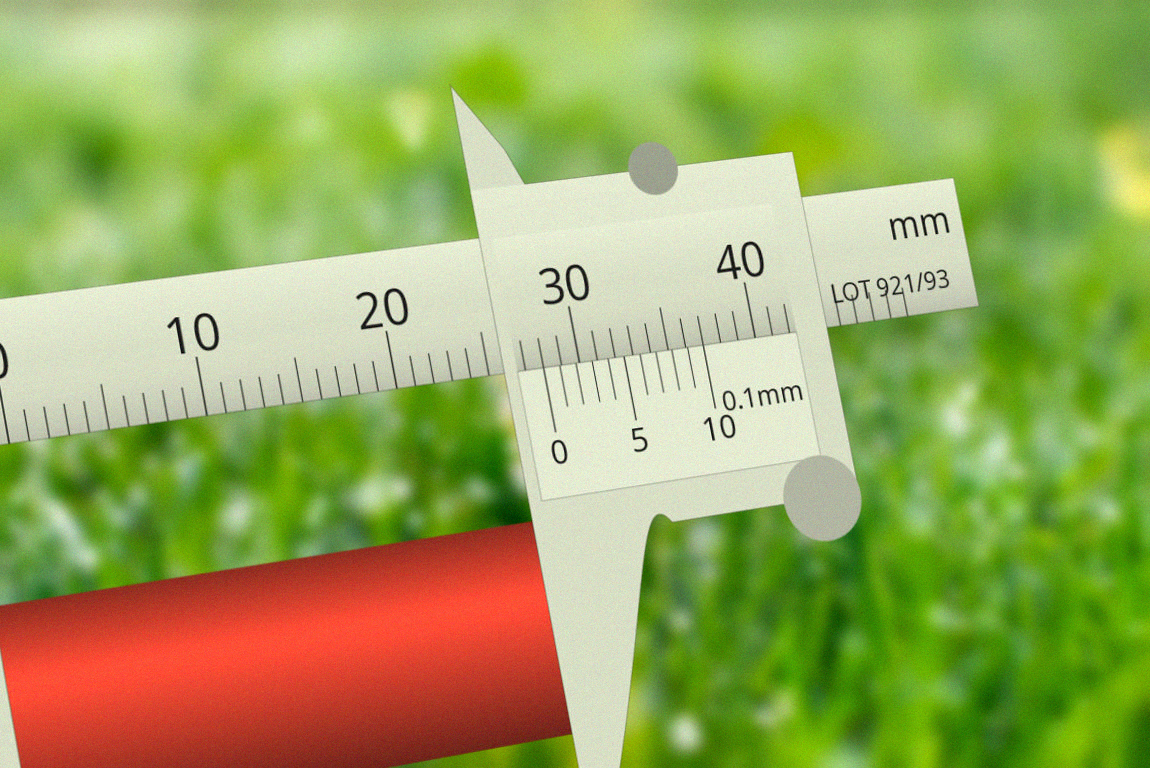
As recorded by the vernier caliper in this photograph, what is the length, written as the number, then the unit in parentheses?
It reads 28.0 (mm)
